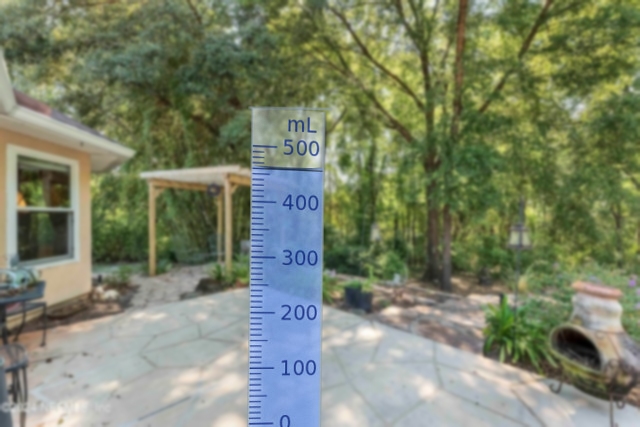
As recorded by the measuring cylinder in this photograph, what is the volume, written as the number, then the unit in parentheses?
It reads 460 (mL)
